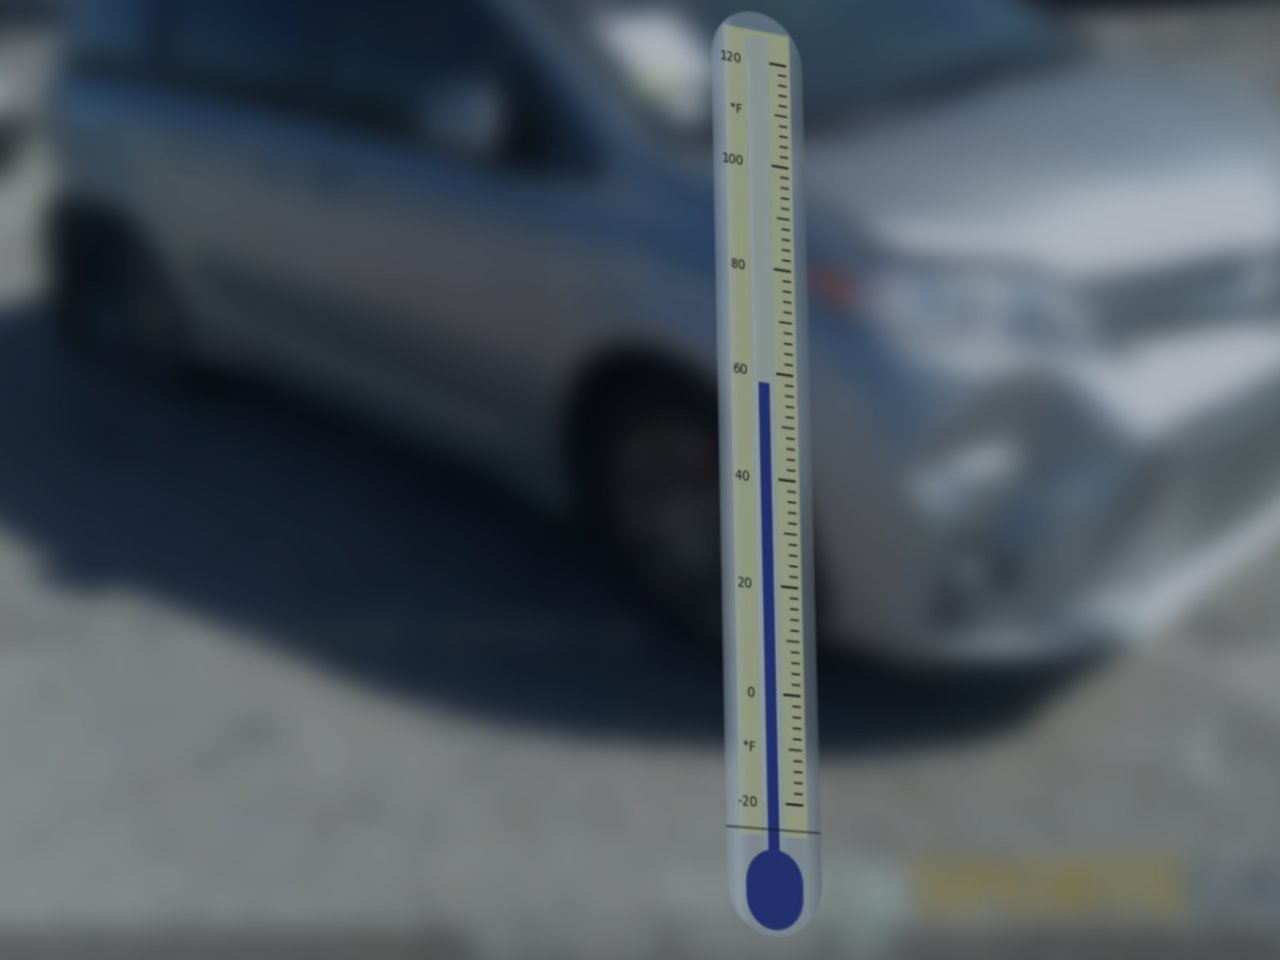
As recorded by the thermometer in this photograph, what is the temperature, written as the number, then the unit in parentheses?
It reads 58 (°F)
